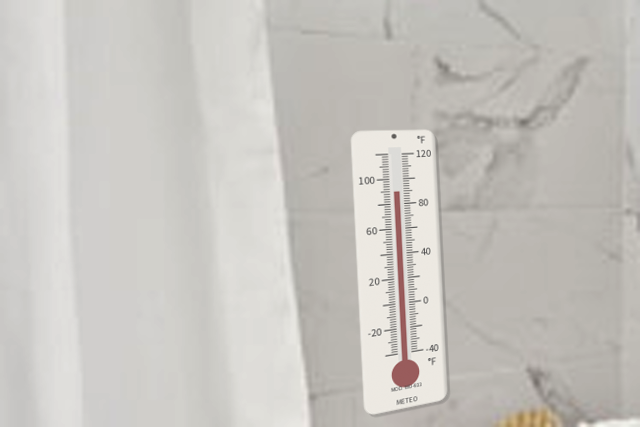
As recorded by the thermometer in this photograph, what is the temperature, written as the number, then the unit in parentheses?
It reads 90 (°F)
